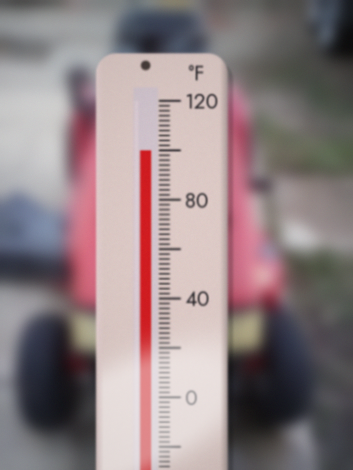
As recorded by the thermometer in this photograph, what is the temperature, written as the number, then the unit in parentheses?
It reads 100 (°F)
